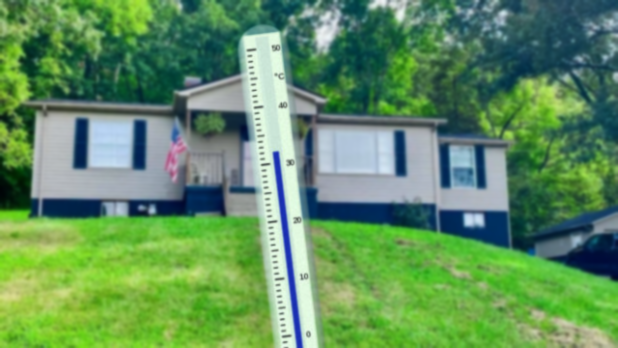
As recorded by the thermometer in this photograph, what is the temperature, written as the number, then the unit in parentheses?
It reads 32 (°C)
